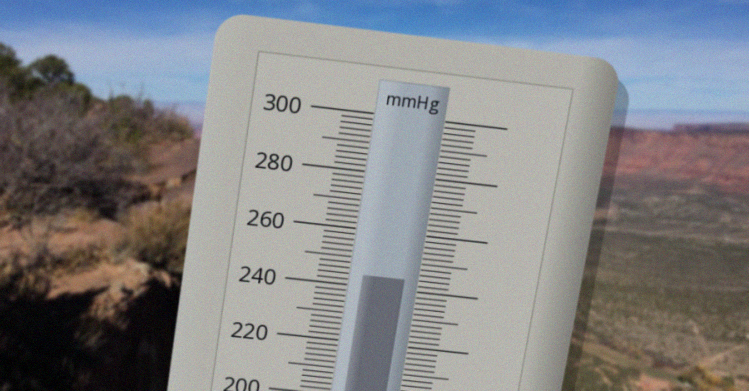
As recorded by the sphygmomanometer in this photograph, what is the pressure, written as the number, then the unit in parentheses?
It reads 244 (mmHg)
